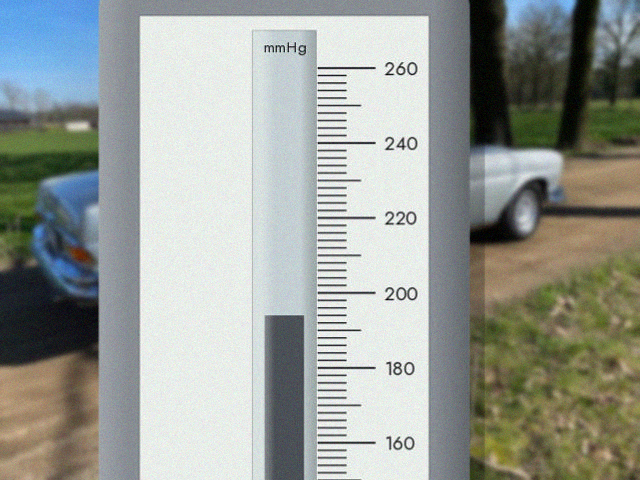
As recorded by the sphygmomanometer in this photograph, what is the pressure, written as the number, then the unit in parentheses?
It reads 194 (mmHg)
